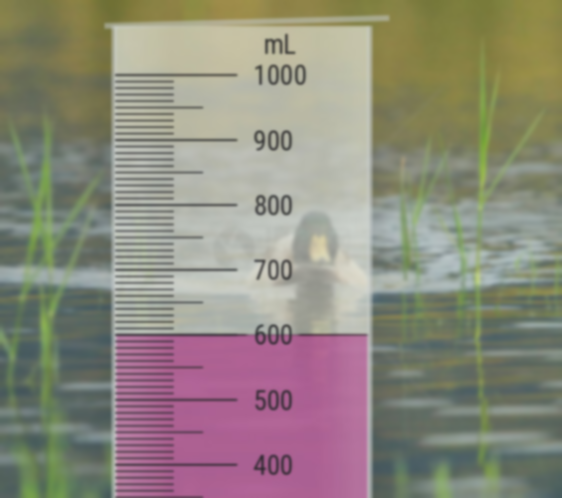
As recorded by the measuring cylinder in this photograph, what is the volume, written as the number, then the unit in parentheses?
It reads 600 (mL)
